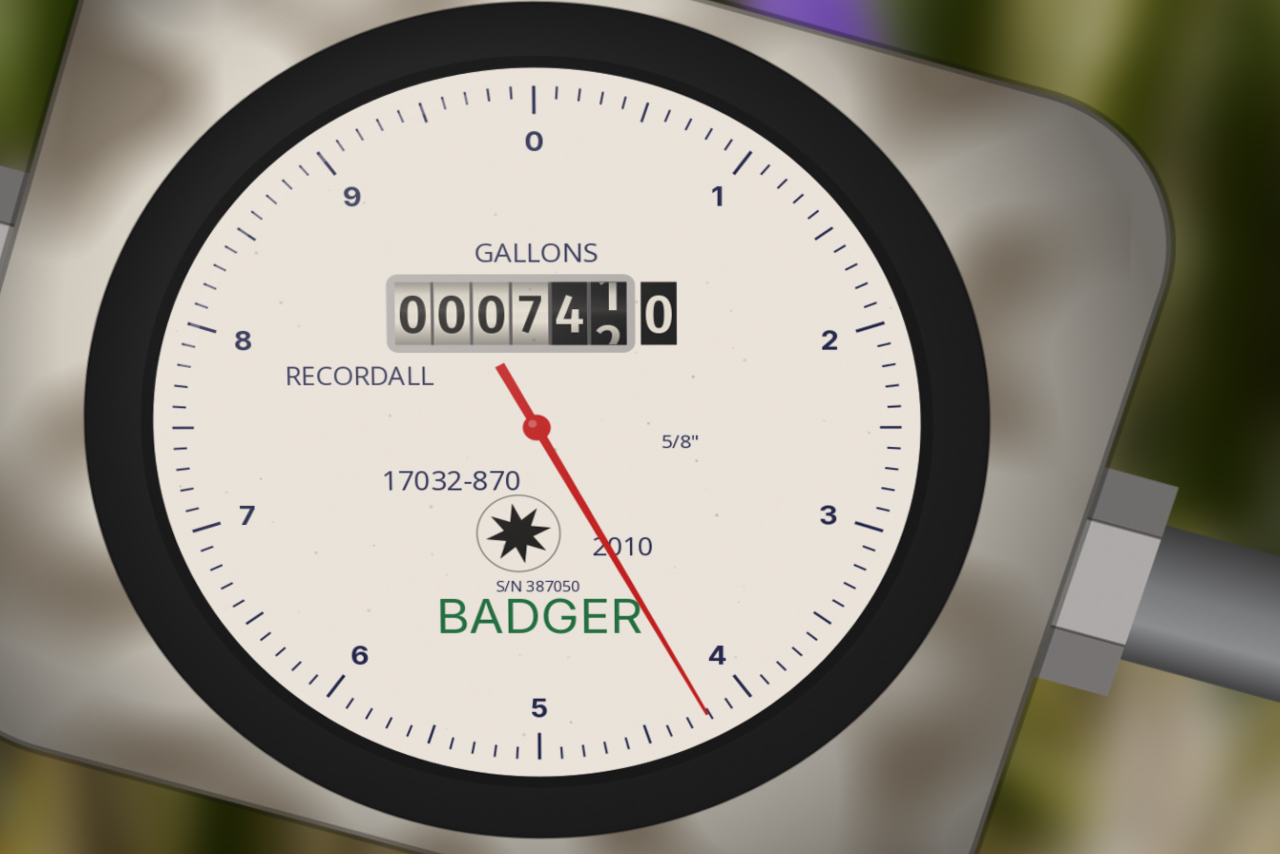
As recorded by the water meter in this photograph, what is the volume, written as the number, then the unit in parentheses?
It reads 7414.2 (gal)
